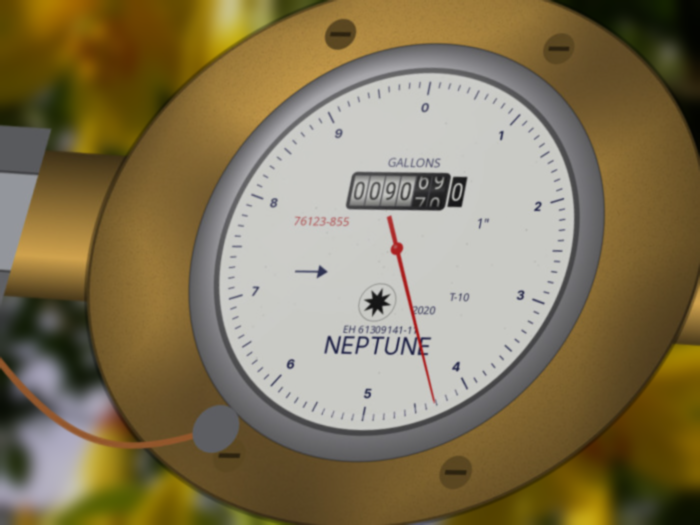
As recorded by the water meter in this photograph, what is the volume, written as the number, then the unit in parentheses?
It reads 90694.3 (gal)
